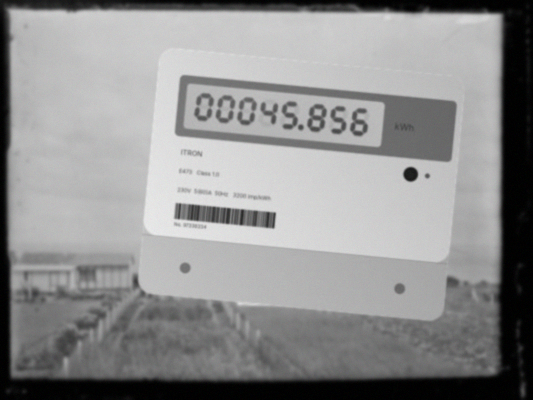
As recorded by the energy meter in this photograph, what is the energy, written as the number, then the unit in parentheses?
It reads 45.856 (kWh)
